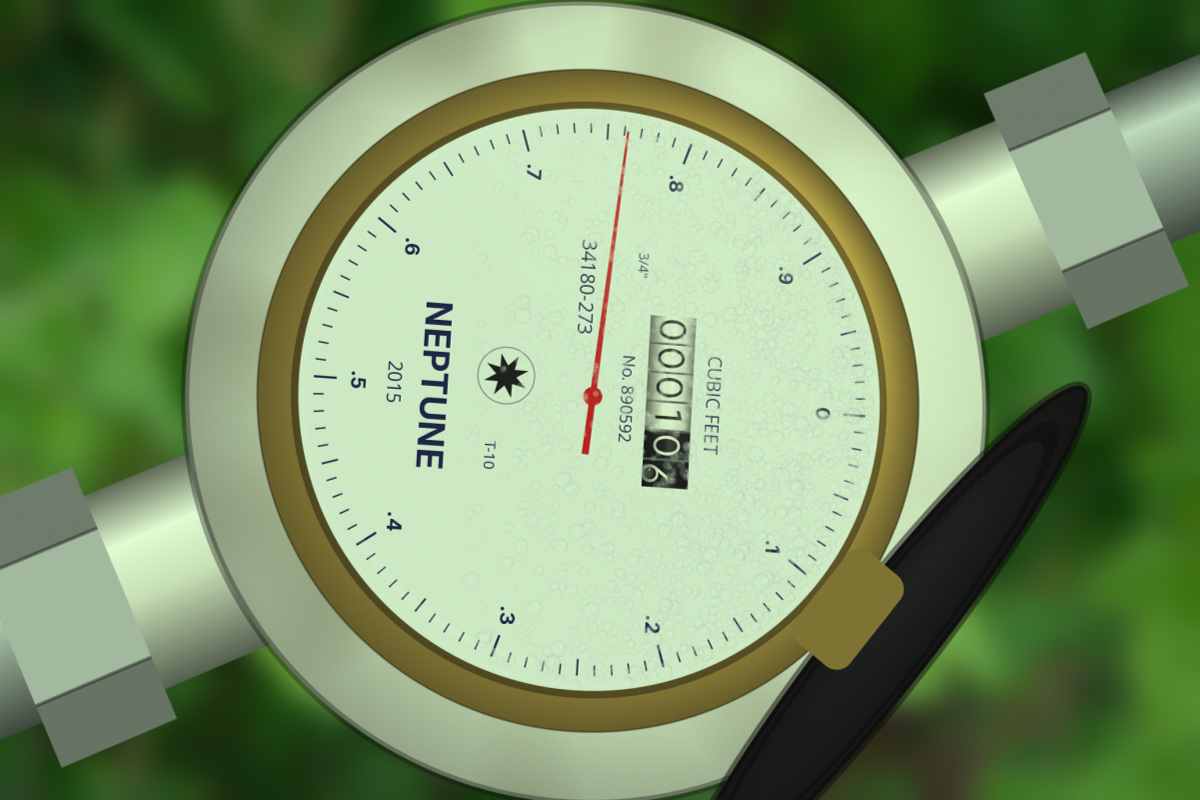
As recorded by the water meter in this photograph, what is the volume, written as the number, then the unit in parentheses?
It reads 105.76 (ft³)
